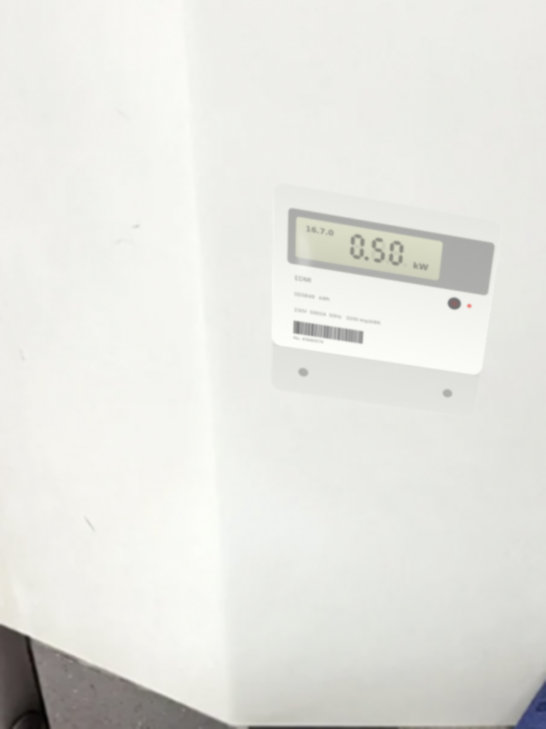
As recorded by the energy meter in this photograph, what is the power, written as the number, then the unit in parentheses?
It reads 0.50 (kW)
